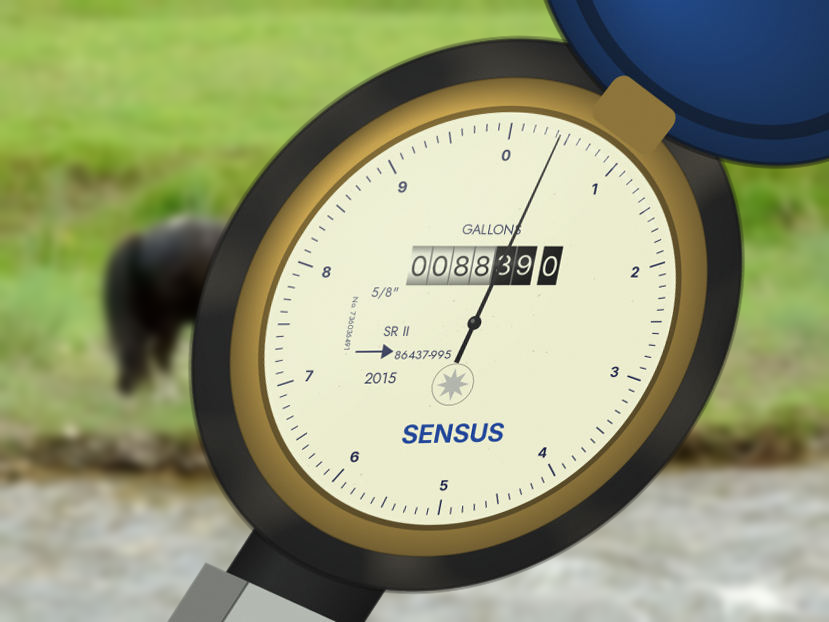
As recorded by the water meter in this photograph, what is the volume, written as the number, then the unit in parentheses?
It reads 88390.4 (gal)
